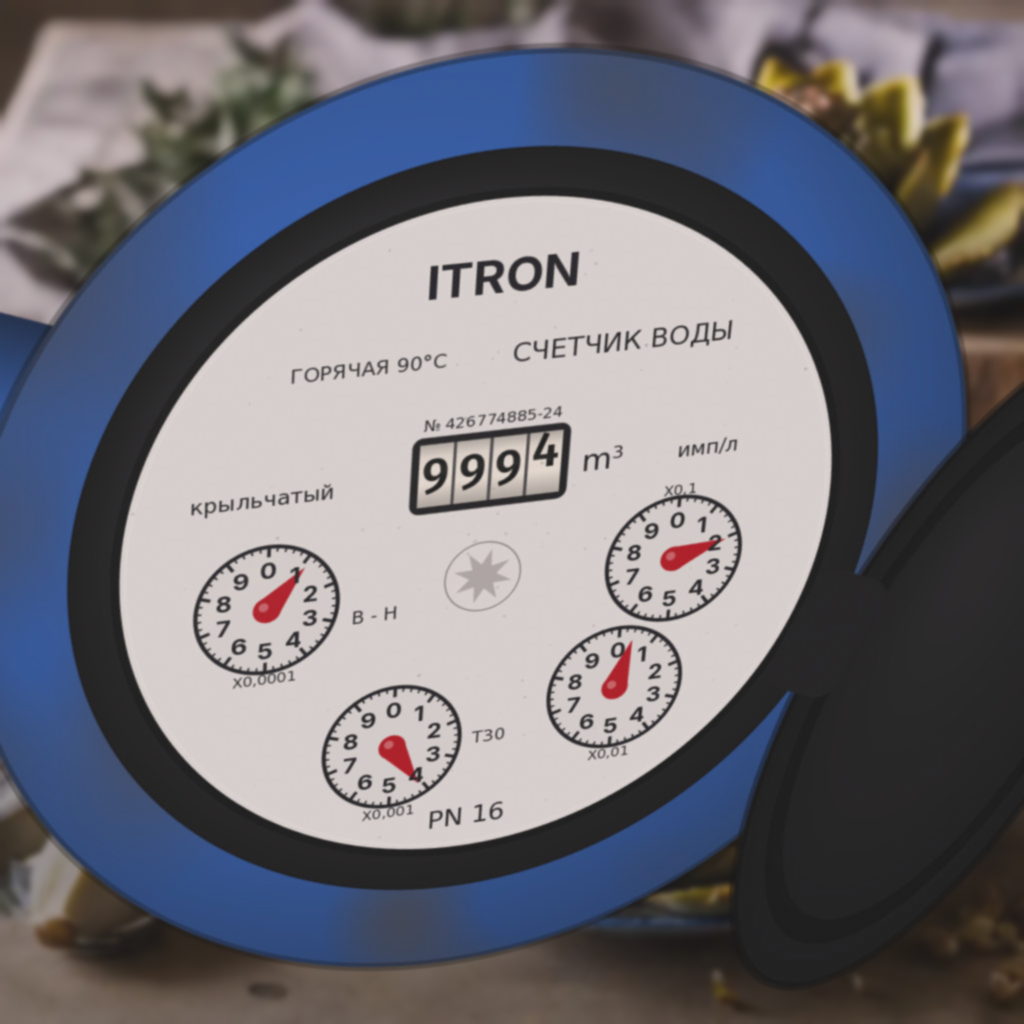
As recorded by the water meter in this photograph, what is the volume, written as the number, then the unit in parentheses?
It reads 9994.2041 (m³)
